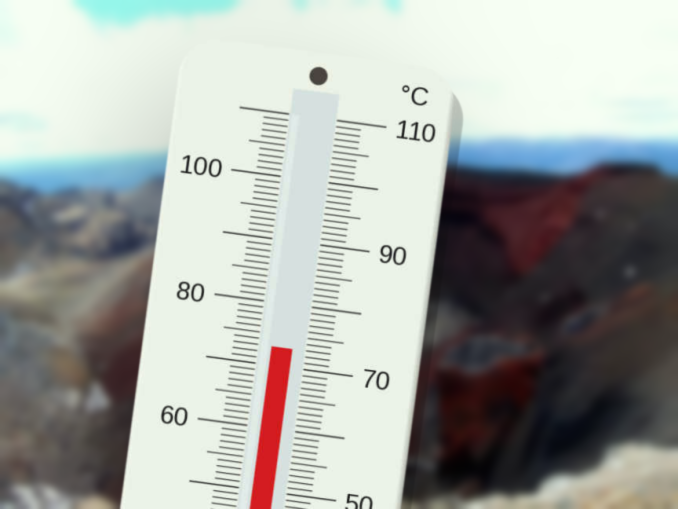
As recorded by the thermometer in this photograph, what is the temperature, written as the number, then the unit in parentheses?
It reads 73 (°C)
